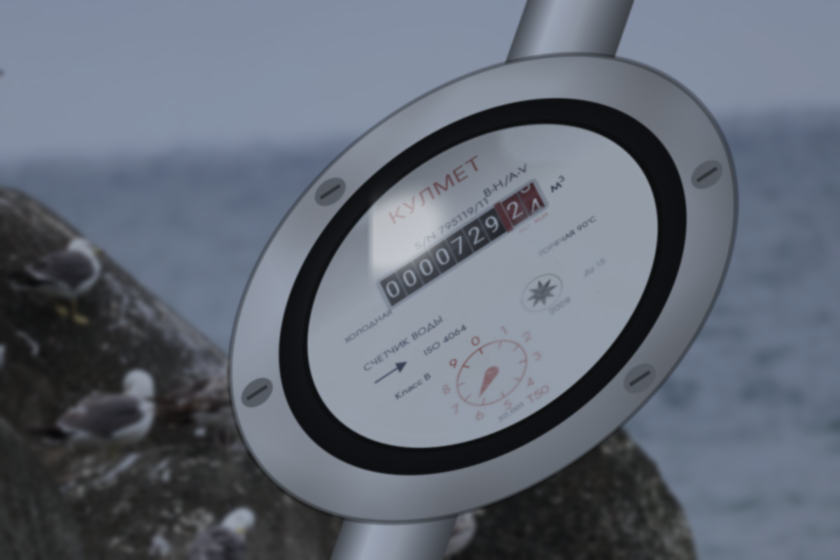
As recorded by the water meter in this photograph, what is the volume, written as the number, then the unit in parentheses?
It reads 729.236 (m³)
